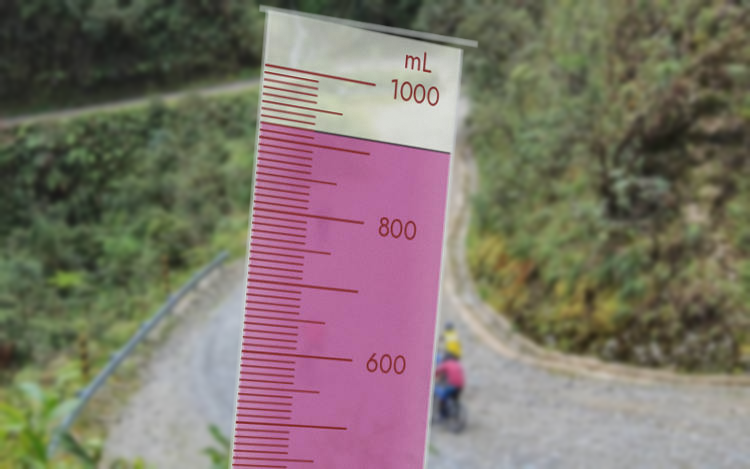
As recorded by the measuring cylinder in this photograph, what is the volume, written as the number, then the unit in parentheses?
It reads 920 (mL)
